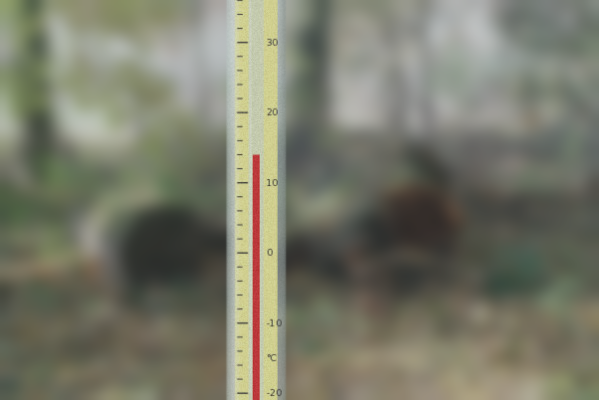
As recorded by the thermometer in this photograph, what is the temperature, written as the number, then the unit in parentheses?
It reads 14 (°C)
